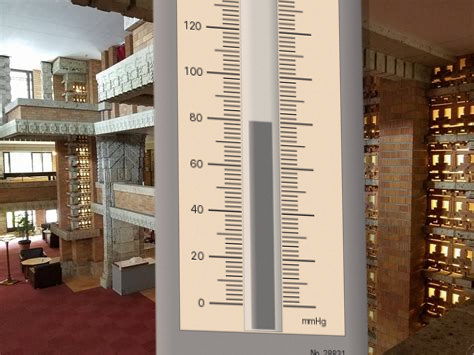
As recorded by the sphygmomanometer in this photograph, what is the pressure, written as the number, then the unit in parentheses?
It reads 80 (mmHg)
